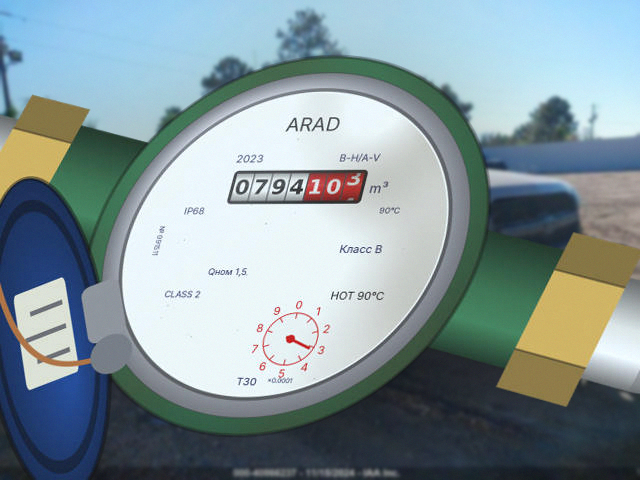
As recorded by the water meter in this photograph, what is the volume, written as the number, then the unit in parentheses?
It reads 794.1033 (m³)
